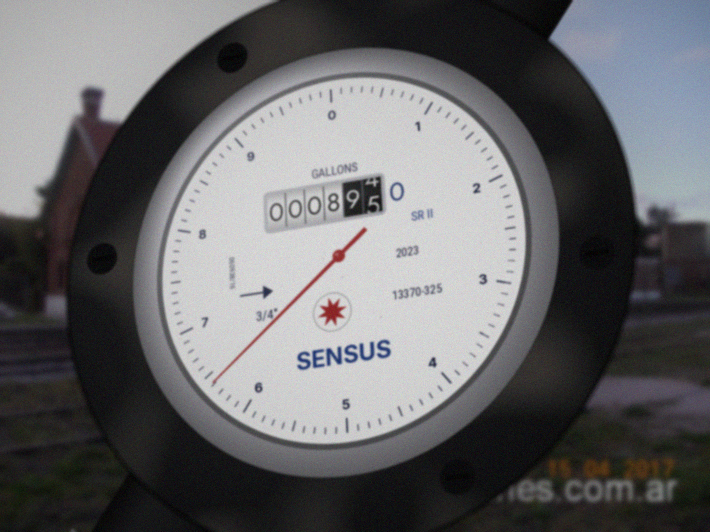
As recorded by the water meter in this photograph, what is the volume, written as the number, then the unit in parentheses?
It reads 8946.4 (gal)
